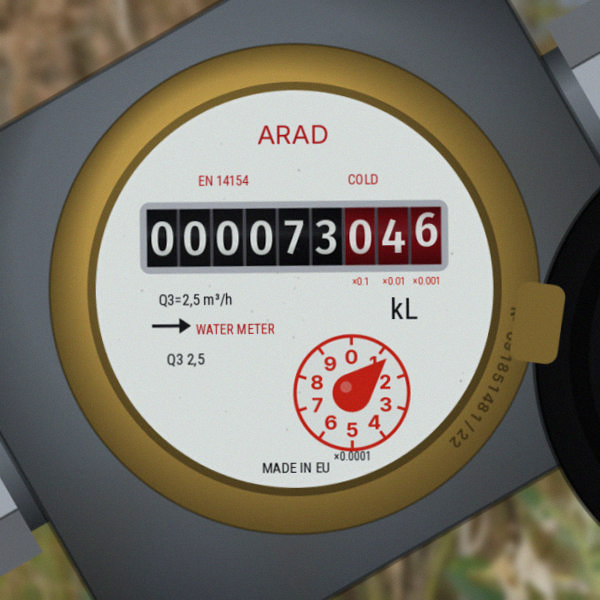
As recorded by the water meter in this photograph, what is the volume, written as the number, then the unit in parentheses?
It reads 73.0461 (kL)
